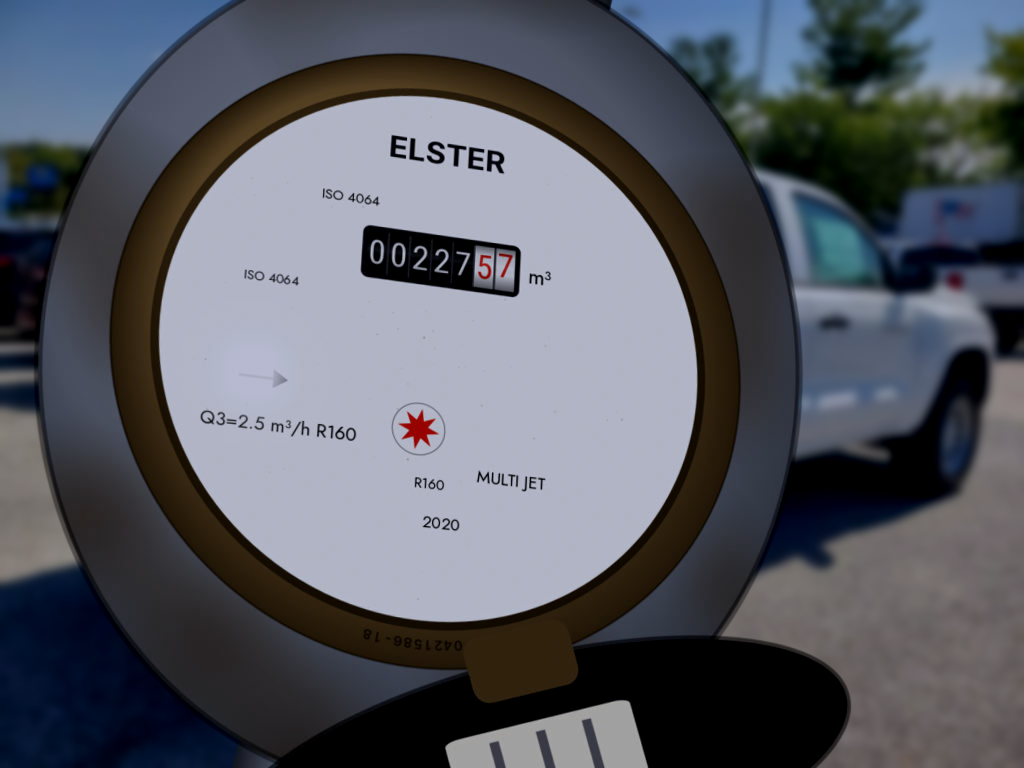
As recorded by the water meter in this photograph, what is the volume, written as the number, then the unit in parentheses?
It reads 227.57 (m³)
